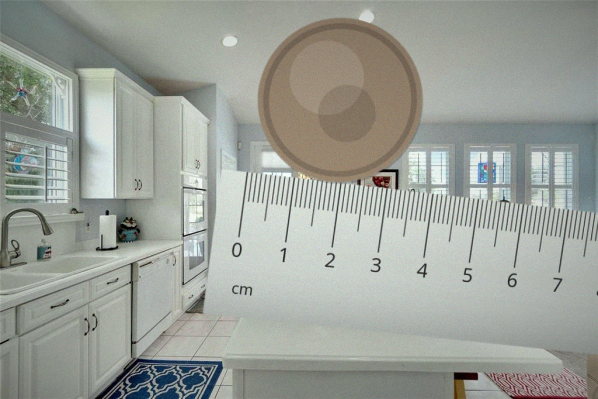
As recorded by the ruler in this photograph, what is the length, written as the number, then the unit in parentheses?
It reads 3.5 (cm)
